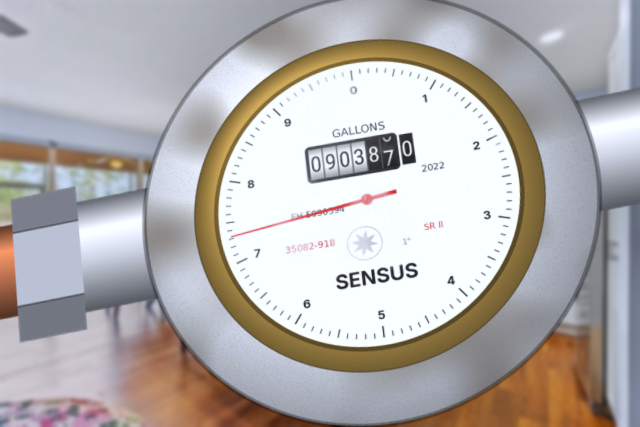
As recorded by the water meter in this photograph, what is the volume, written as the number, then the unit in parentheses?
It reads 903867.3 (gal)
